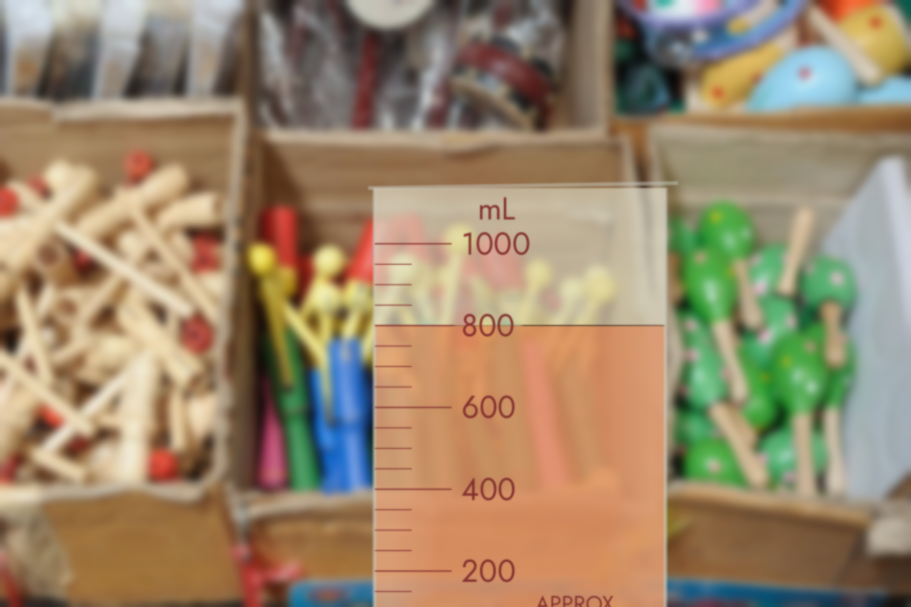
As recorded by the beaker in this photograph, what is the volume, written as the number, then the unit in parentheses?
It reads 800 (mL)
